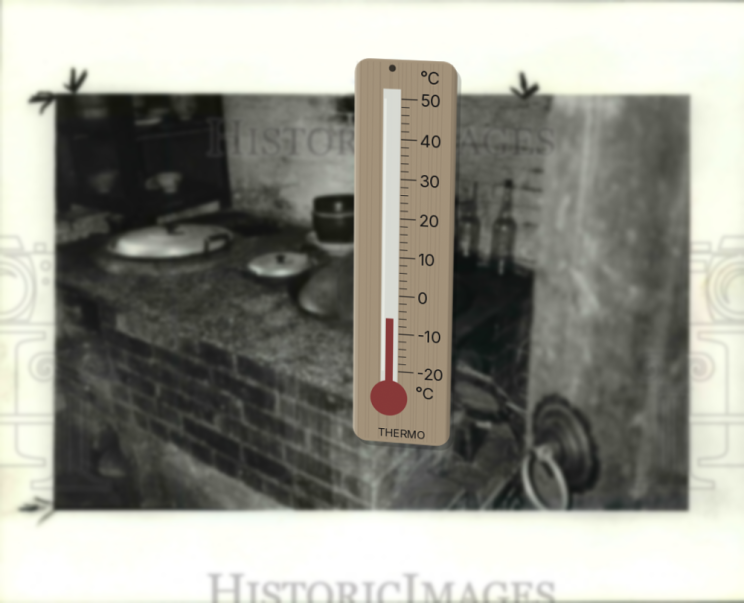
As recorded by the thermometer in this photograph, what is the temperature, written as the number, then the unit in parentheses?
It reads -6 (°C)
